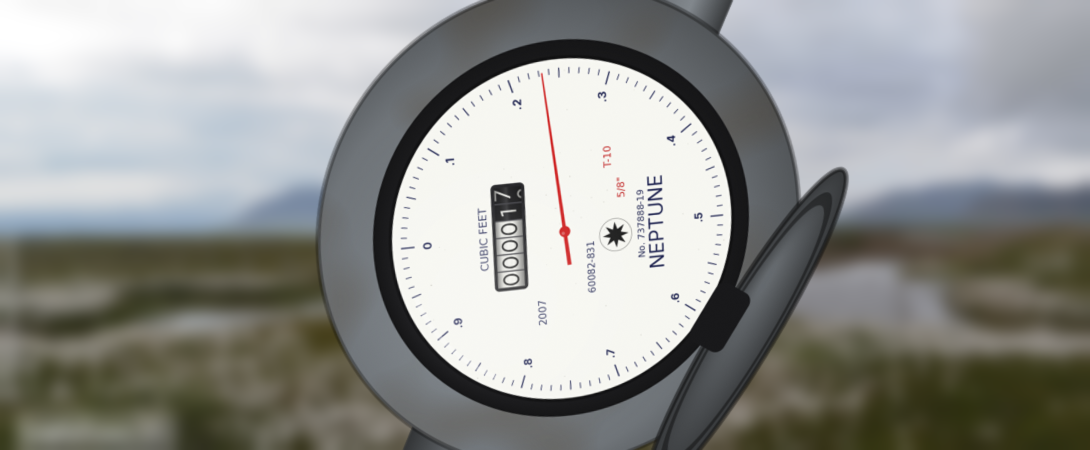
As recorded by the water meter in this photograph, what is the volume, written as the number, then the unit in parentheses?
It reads 17.23 (ft³)
